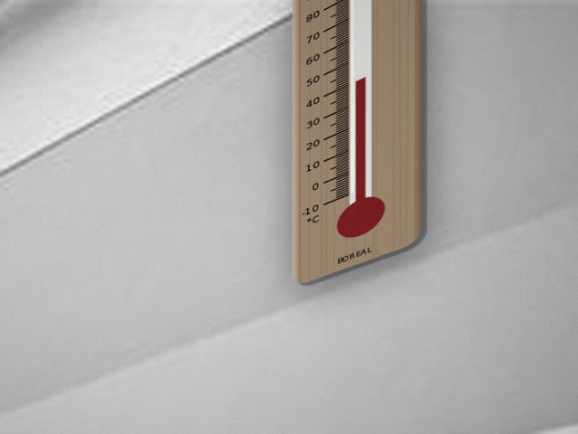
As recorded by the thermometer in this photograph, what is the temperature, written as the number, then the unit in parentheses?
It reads 40 (°C)
